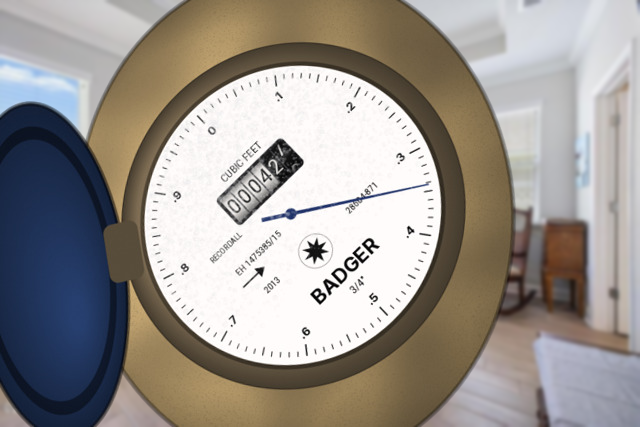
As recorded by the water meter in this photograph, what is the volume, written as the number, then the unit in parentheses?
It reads 427.34 (ft³)
